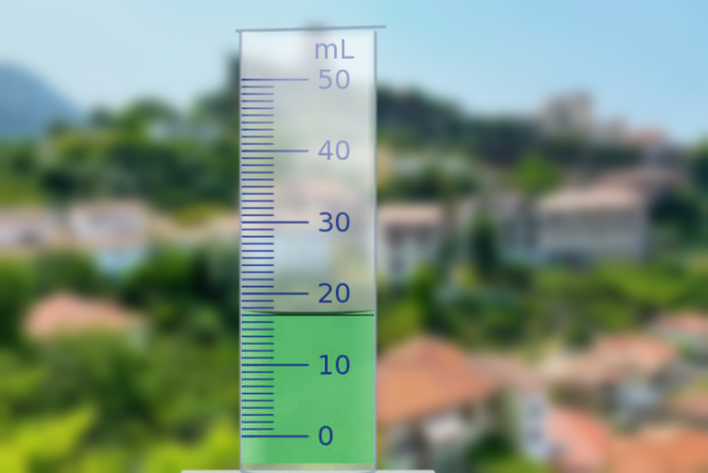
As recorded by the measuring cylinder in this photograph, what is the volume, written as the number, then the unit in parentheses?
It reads 17 (mL)
